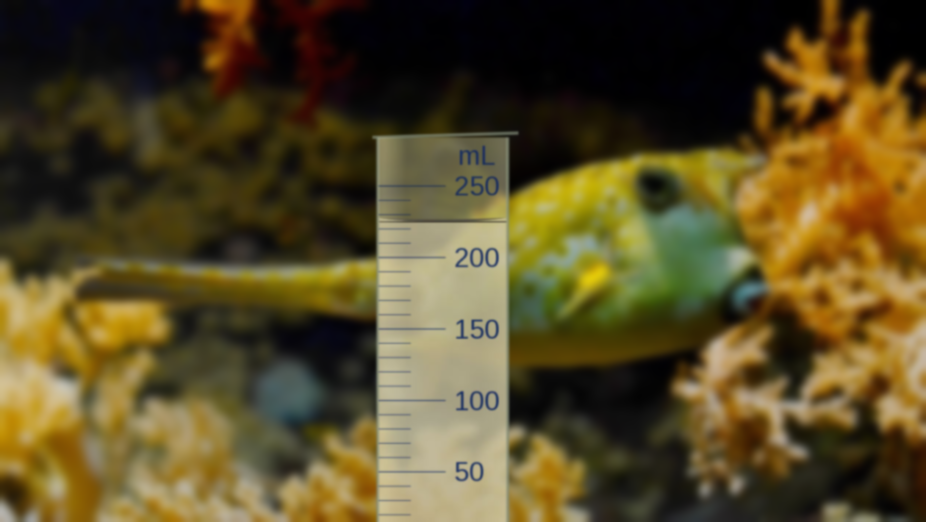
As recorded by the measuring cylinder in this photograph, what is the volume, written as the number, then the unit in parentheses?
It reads 225 (mL)
